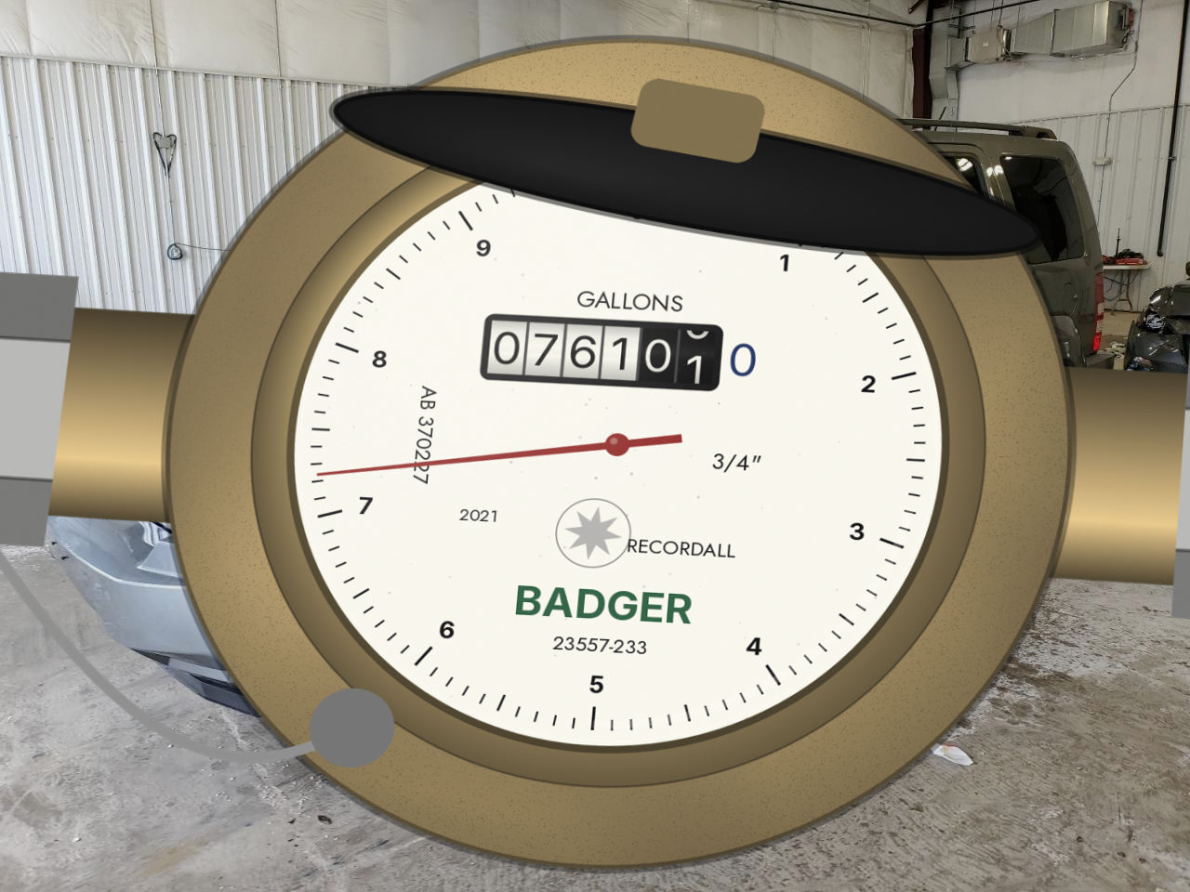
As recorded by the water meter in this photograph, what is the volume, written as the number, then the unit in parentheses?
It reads 761007.2 (gal)
